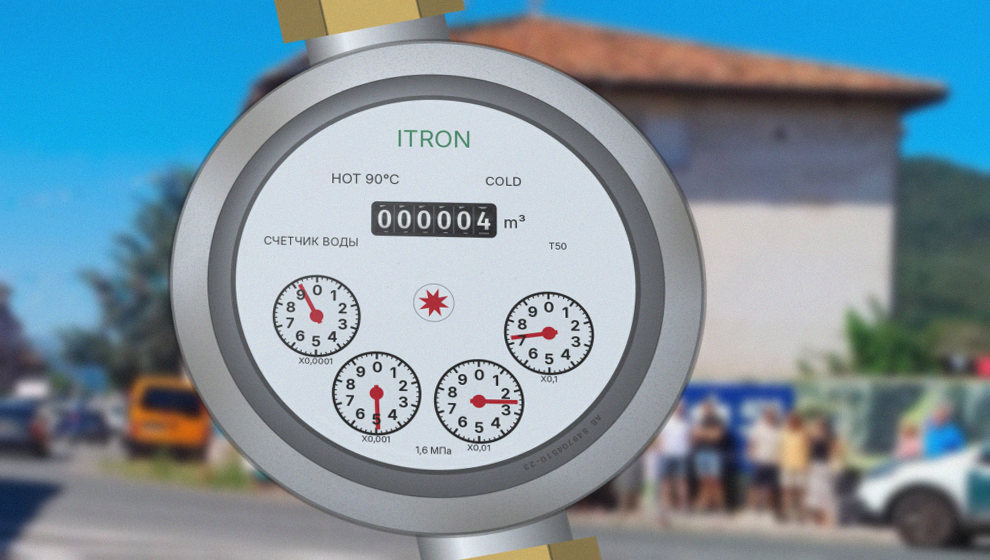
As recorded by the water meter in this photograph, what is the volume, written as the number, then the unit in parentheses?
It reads 4.7249 (m³)
